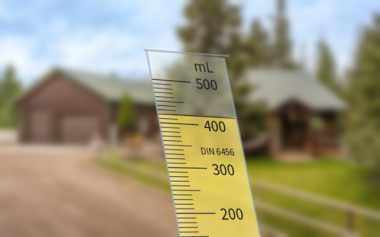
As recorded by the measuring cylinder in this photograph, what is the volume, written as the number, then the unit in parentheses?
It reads 420 (mL)
